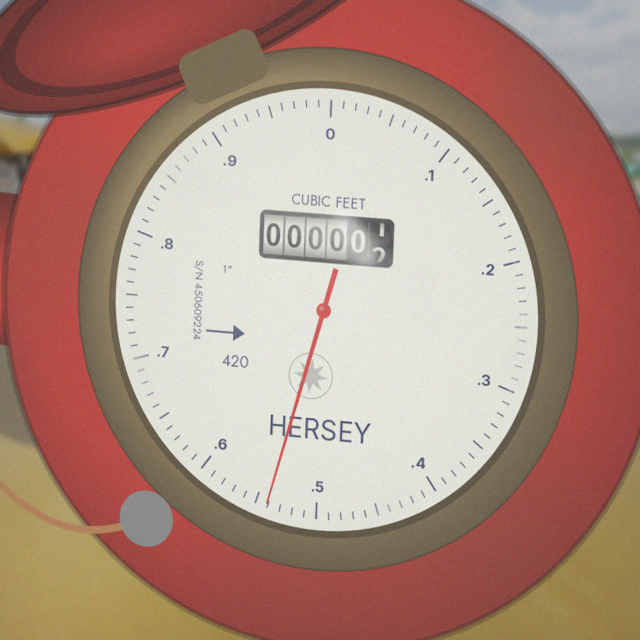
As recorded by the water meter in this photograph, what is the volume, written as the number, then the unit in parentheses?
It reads 1.54 (ft³)
